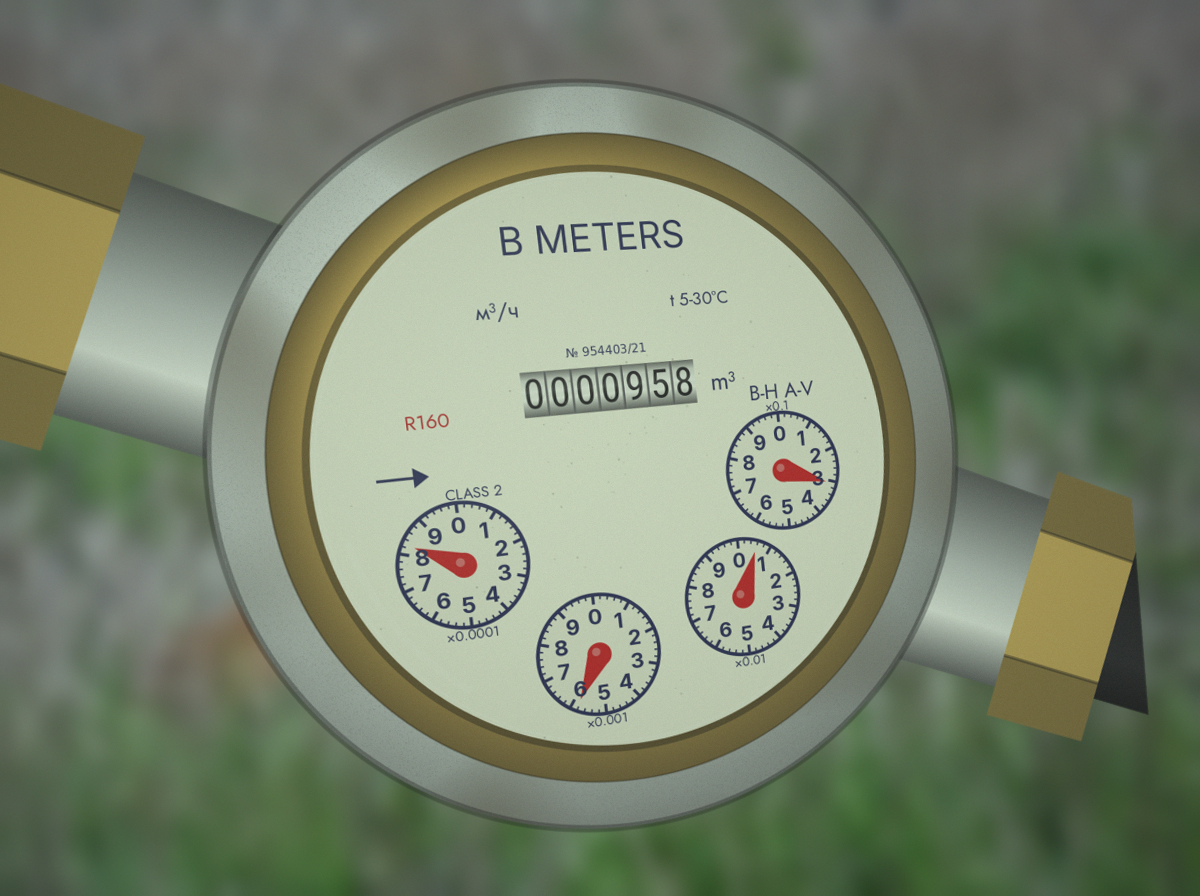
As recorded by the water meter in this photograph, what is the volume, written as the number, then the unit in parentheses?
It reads 958.3058 (m³)
